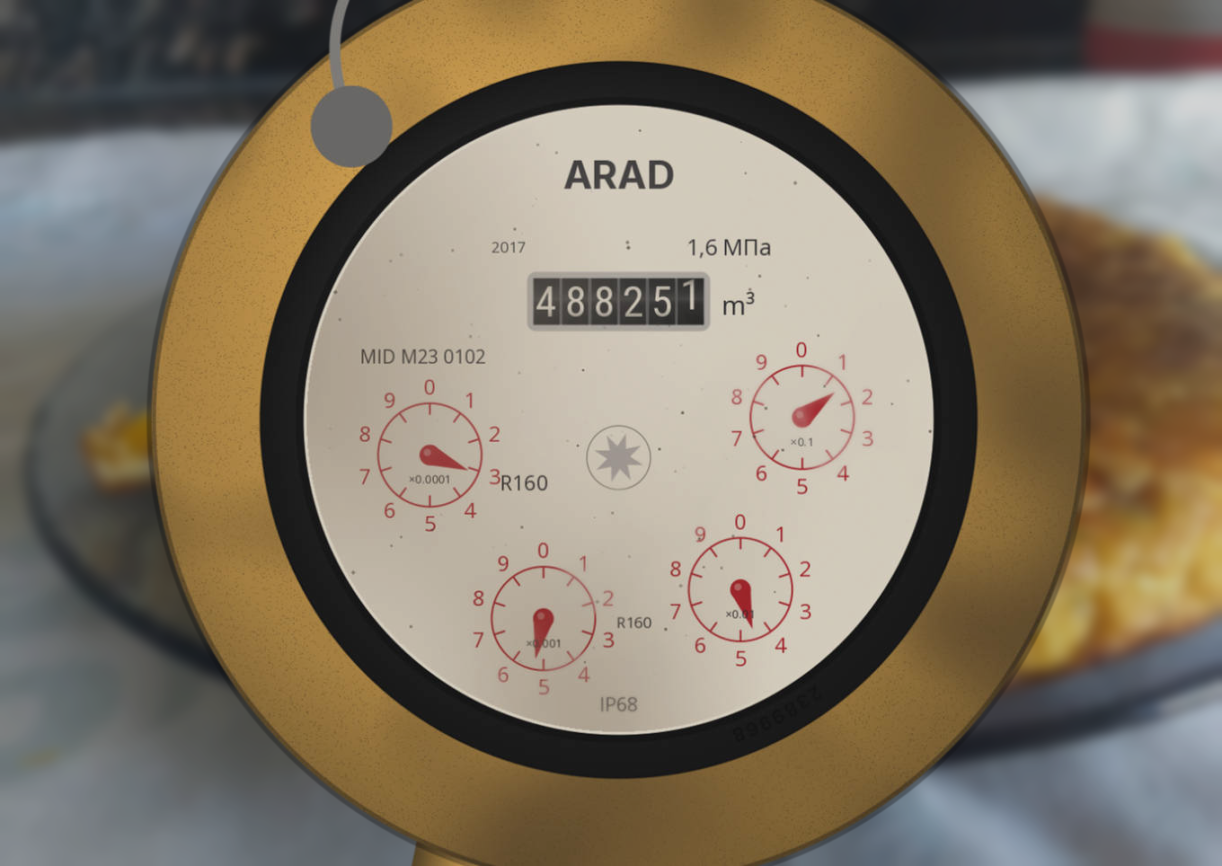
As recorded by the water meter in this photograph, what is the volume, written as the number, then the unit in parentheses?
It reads 488251.1453 (m³)
